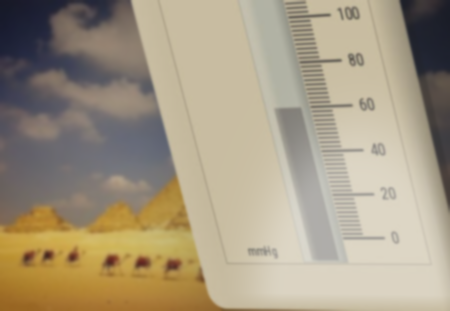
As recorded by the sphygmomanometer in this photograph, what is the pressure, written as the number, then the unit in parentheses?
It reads 60 (mmHg)
